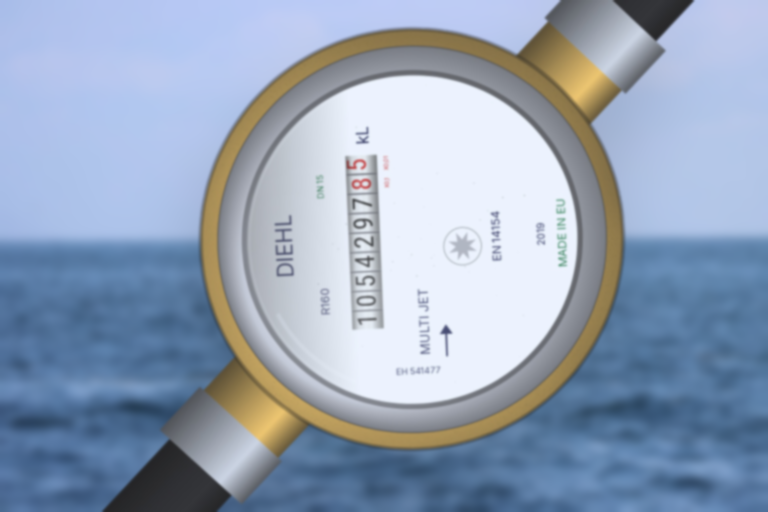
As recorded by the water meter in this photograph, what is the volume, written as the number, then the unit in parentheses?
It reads 1054297.85 (kL)
